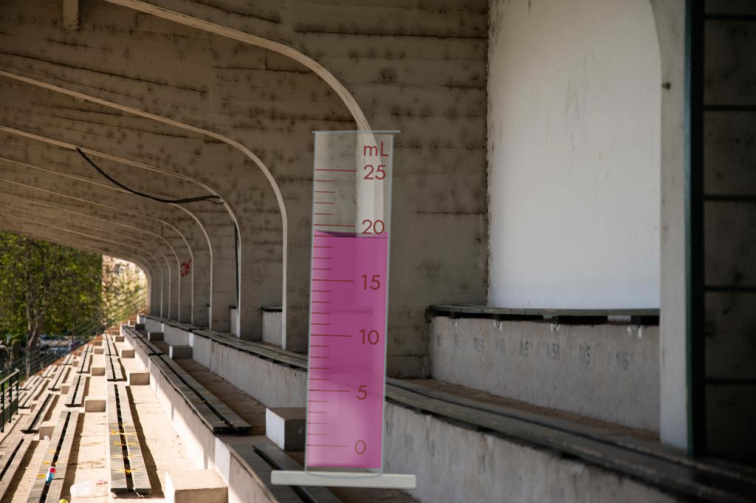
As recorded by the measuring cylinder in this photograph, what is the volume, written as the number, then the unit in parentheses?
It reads 19 (mL)
